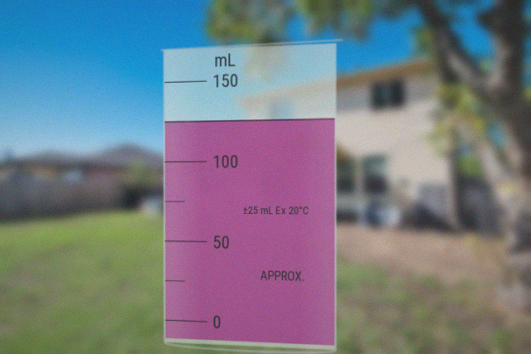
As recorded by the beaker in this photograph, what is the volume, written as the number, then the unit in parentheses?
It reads 125 (mL)
